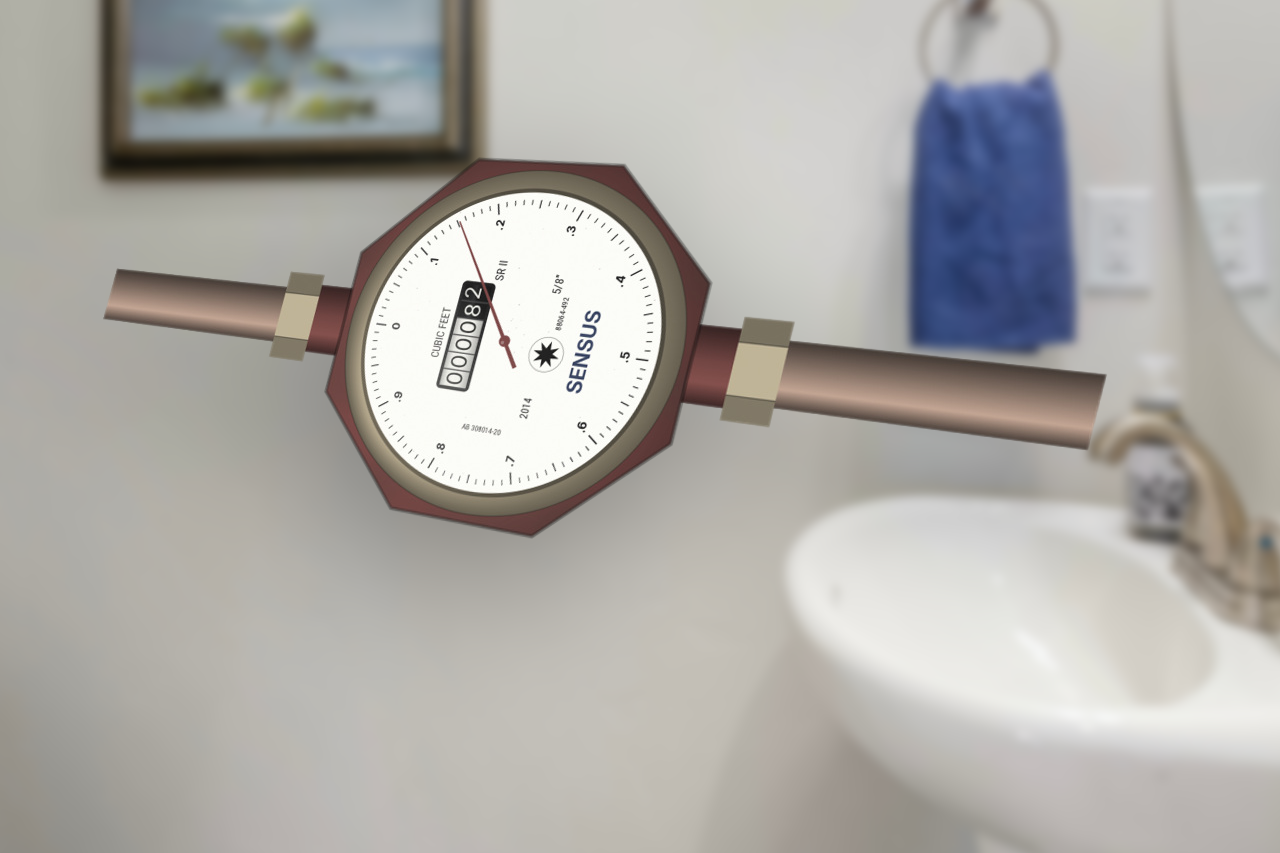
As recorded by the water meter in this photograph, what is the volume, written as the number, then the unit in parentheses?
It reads 82.15 (ft³)
